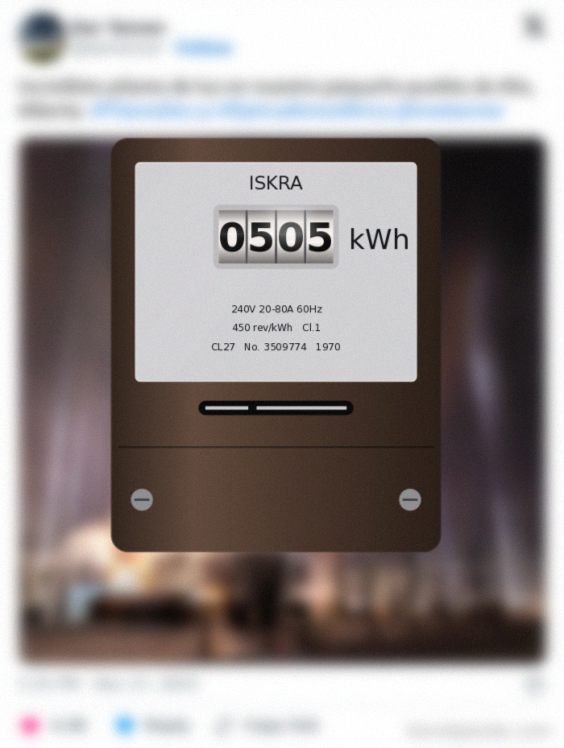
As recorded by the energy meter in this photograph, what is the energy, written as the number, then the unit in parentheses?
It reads 505 (kWh)
